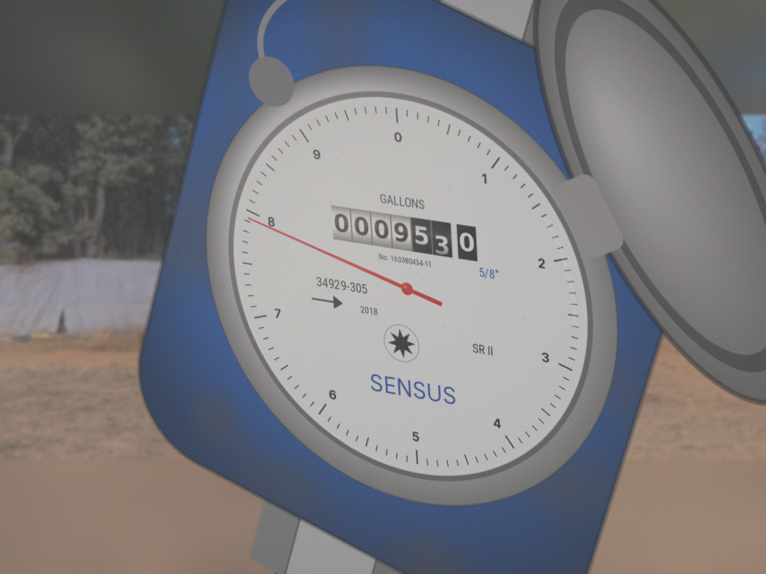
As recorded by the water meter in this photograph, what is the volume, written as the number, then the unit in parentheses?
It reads 9527.9 (gal)
